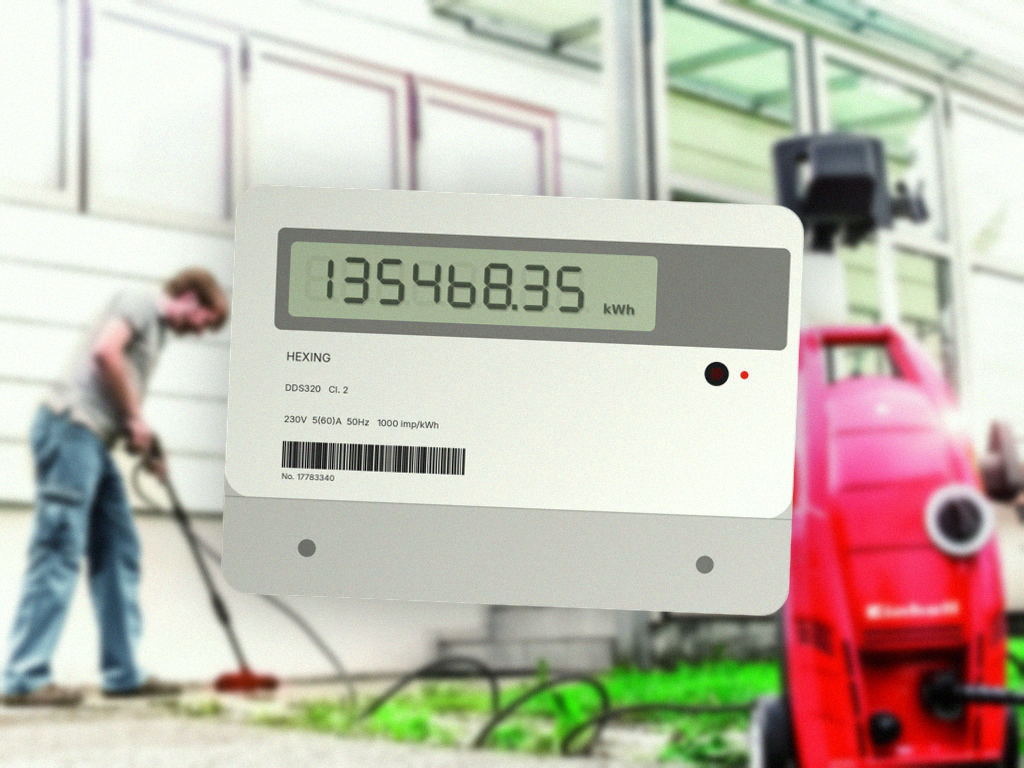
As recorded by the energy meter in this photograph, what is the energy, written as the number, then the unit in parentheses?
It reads 135468.35 (kWh)
